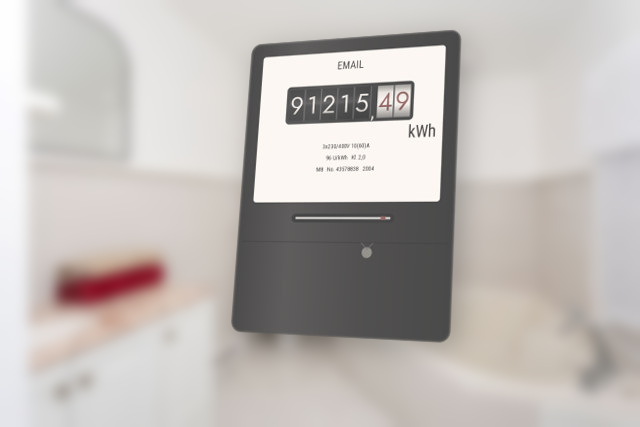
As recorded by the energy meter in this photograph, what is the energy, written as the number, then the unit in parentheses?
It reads 91215.49 (kWh)
